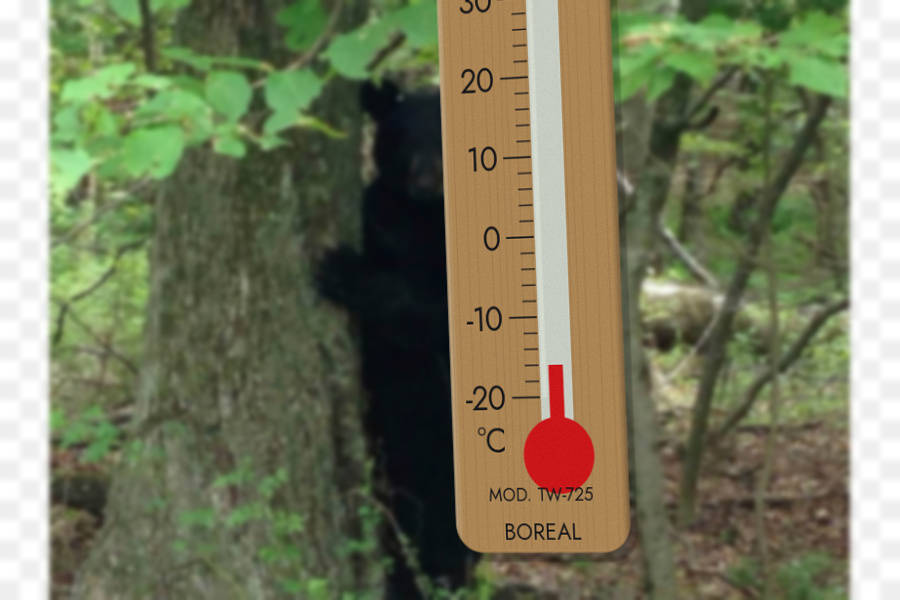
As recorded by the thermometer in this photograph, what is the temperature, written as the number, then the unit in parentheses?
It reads -16 (°C)
